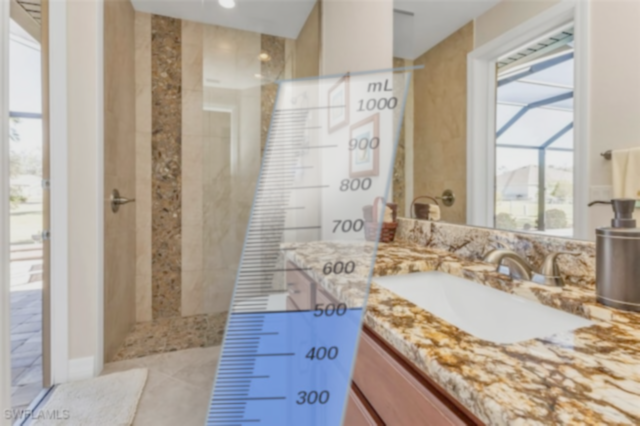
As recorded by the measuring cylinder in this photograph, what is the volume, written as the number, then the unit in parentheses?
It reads 500 (mL)
